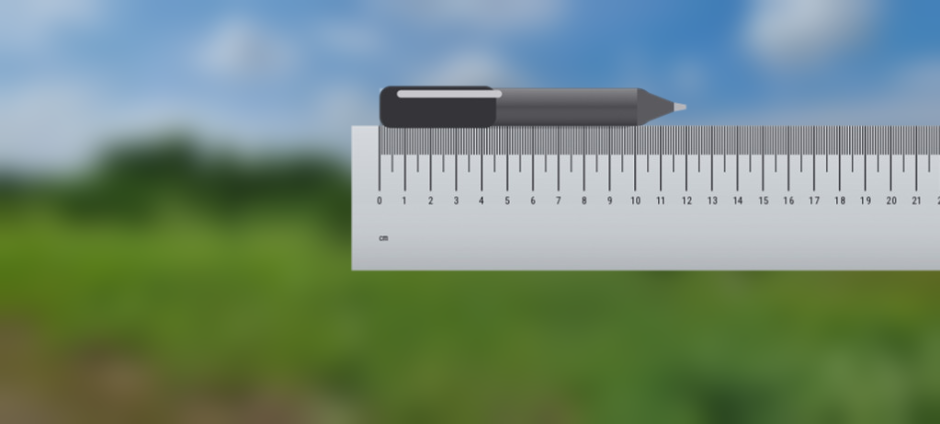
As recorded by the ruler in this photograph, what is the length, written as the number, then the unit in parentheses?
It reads 12 (cm)
